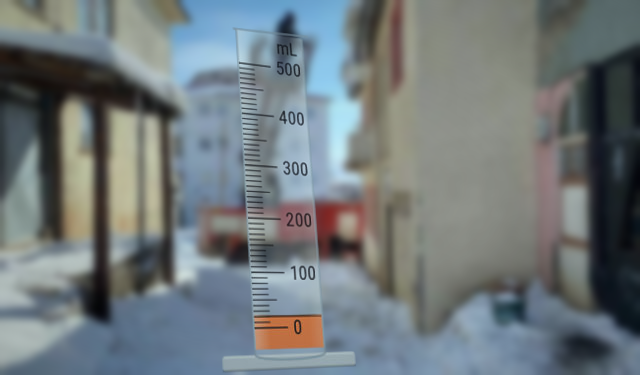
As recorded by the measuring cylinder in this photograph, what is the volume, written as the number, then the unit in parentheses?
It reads 20 (mL)
